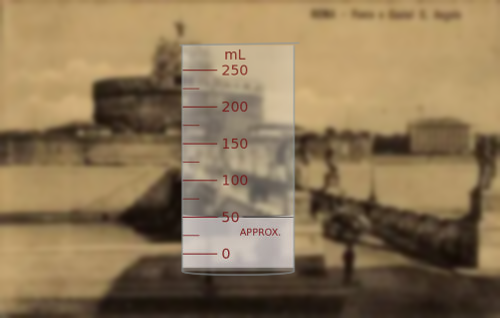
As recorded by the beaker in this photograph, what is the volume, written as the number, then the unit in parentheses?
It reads 50 (mL)
